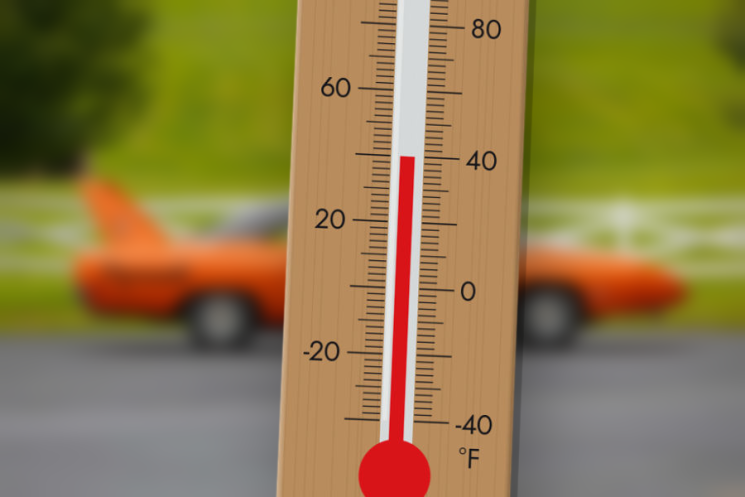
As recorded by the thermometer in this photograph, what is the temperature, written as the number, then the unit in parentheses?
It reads 40 (°F)
